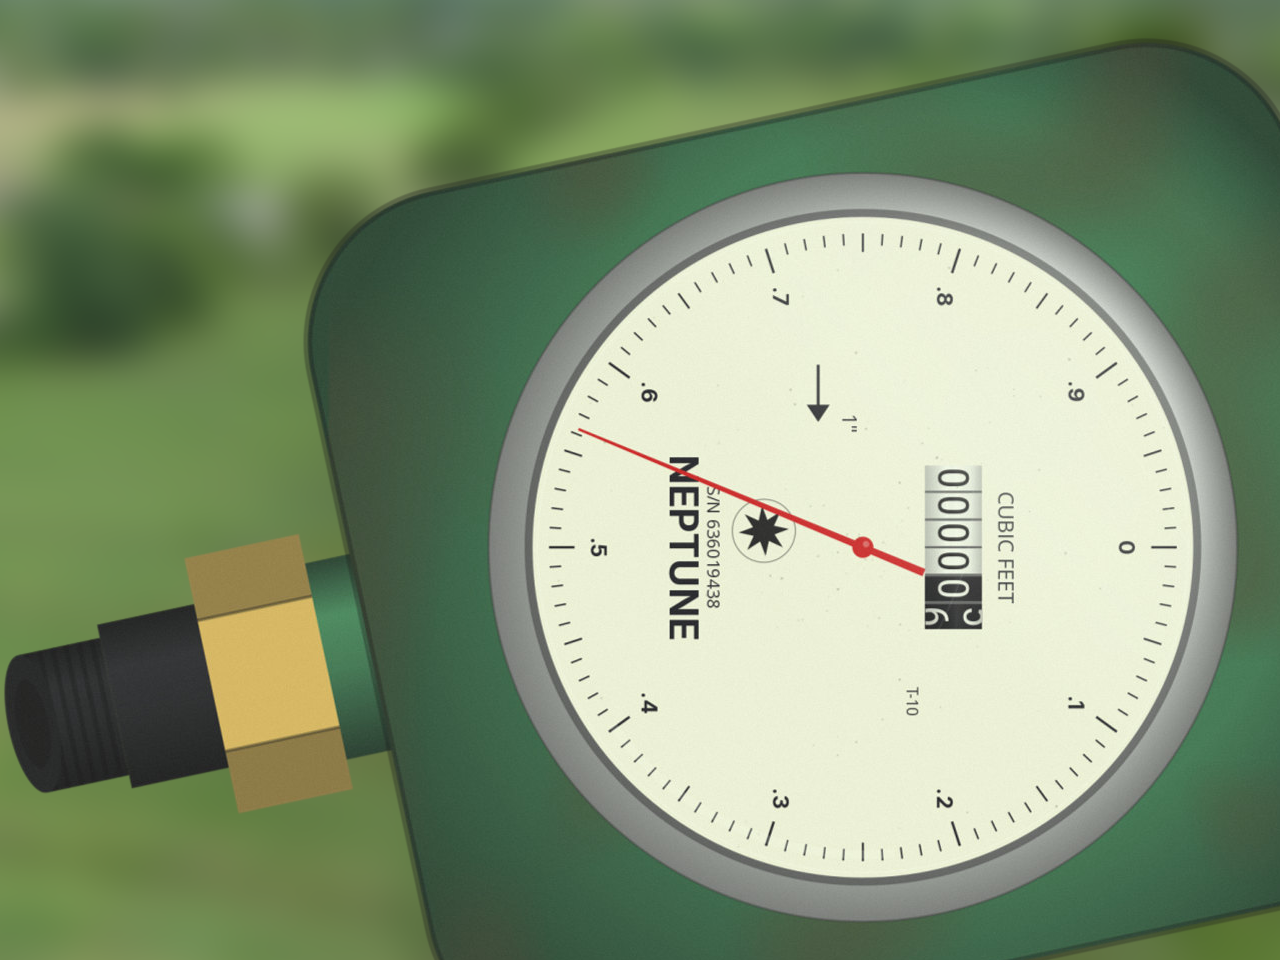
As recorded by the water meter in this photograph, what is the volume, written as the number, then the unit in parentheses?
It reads 5.56 (ft³)
